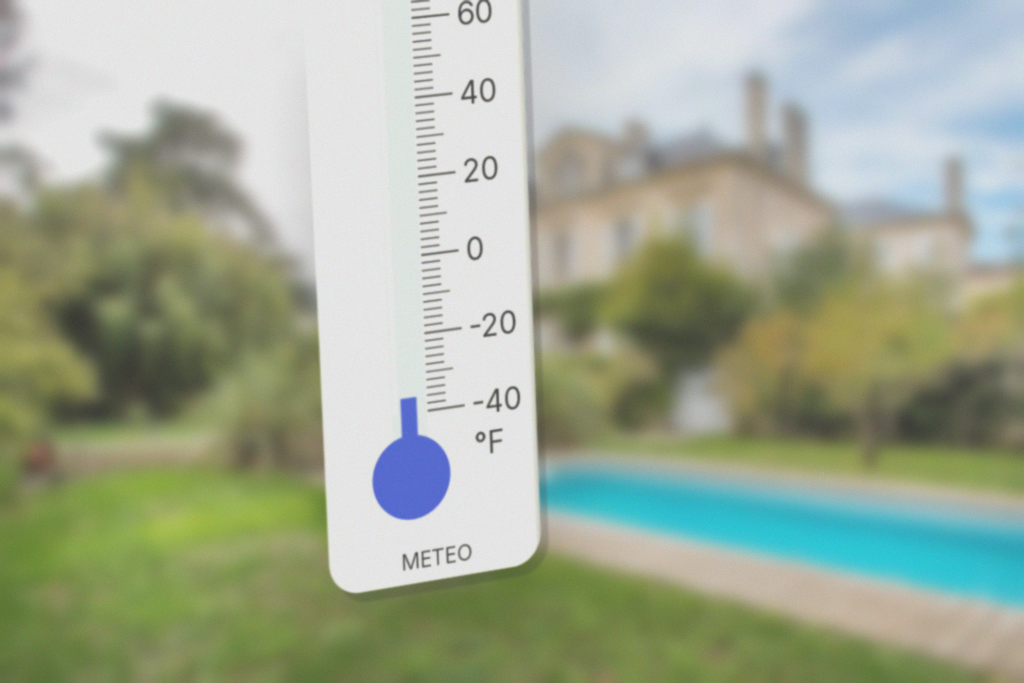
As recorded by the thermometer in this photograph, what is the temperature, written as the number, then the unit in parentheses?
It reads -36 (°F)
